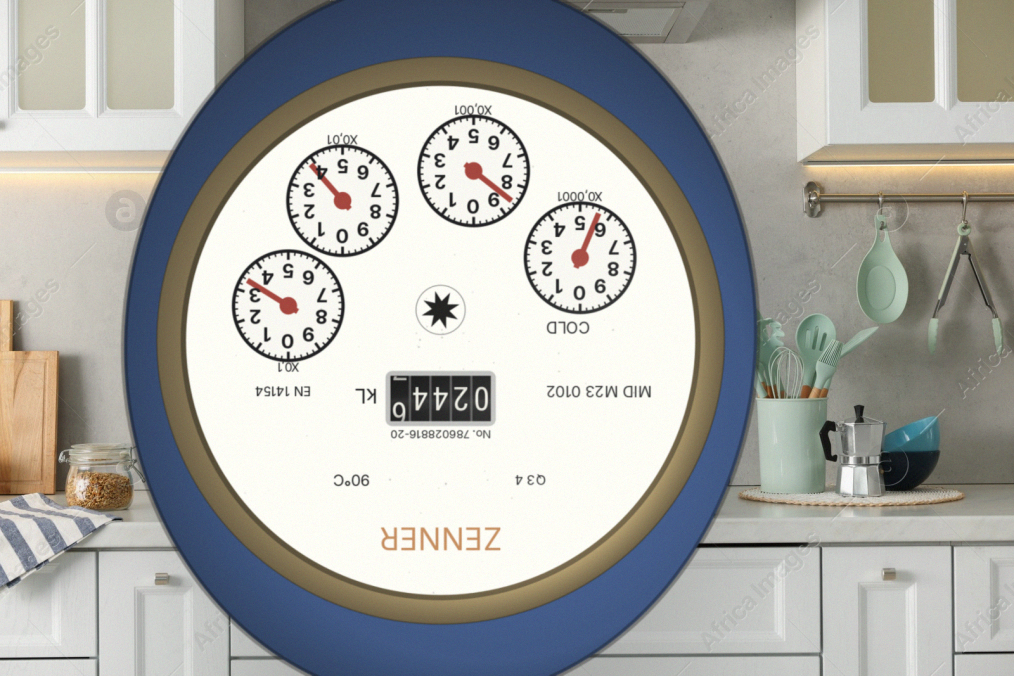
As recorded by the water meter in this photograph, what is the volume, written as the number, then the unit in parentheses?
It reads 2446.3385 (kL)
